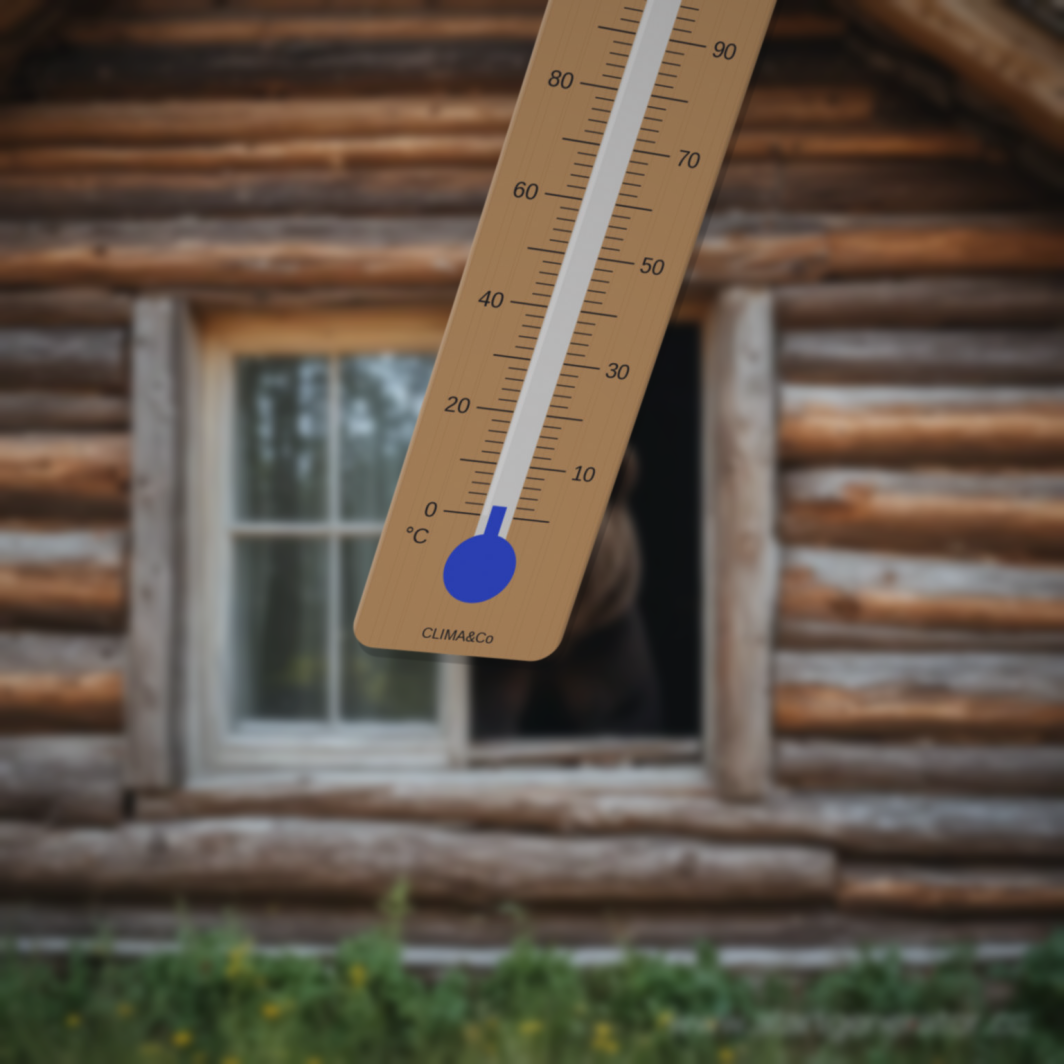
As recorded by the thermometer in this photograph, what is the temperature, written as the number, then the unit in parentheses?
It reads 2 (°C)
